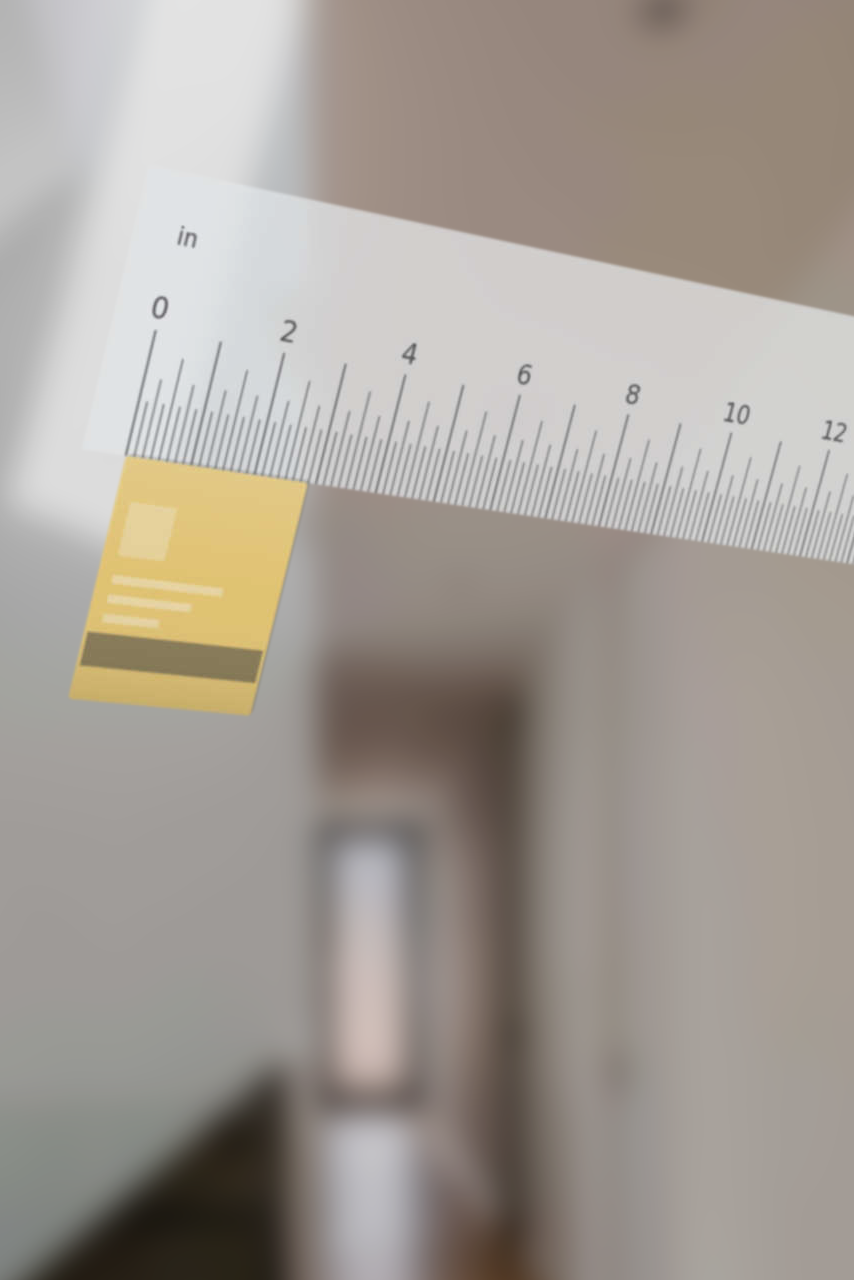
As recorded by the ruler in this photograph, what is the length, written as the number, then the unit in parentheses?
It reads 2.875 (in)
